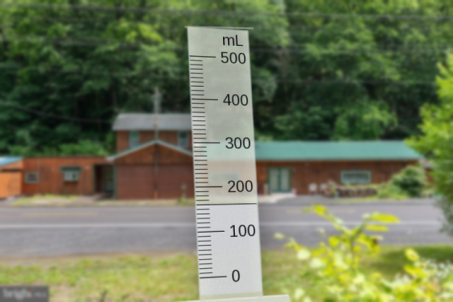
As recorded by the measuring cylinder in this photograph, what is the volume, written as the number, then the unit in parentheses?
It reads 160 (mL)
